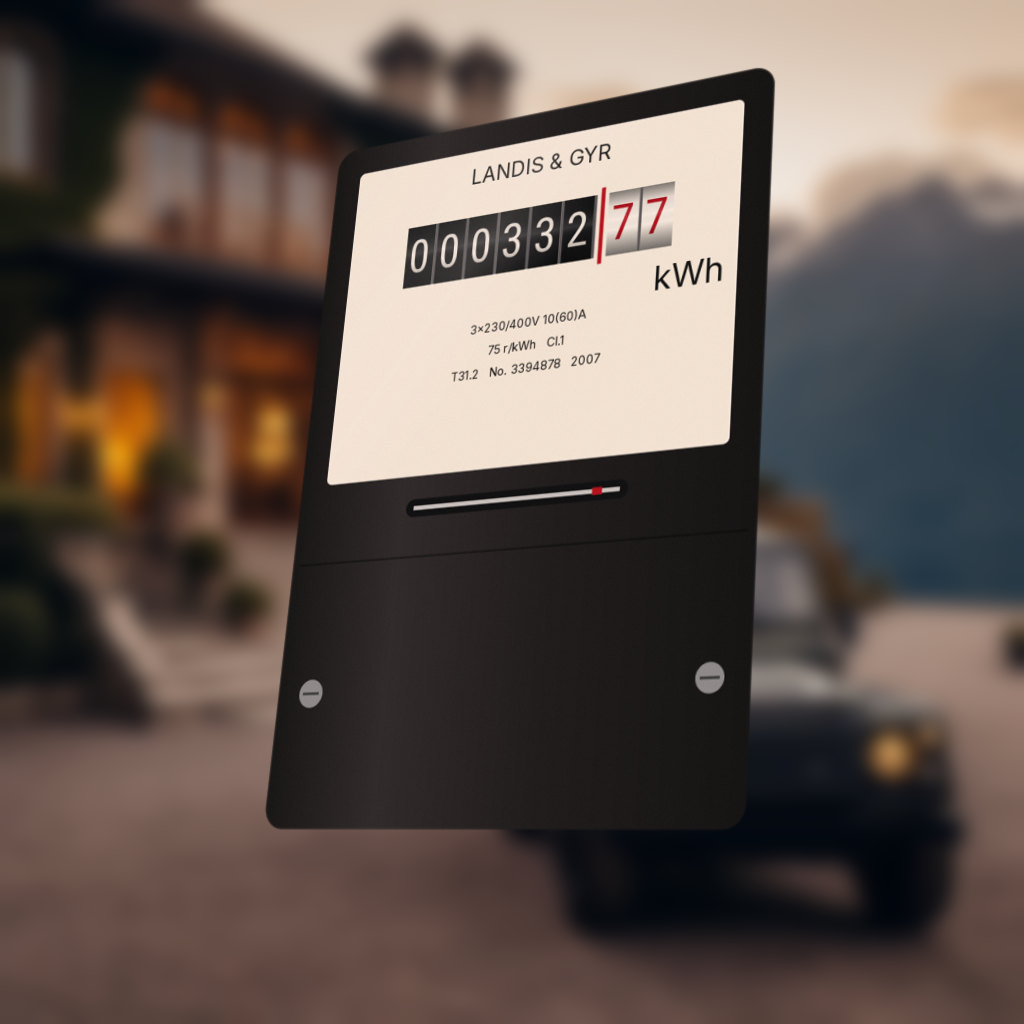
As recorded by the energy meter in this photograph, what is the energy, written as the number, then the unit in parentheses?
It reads 332.77 (kWh)
